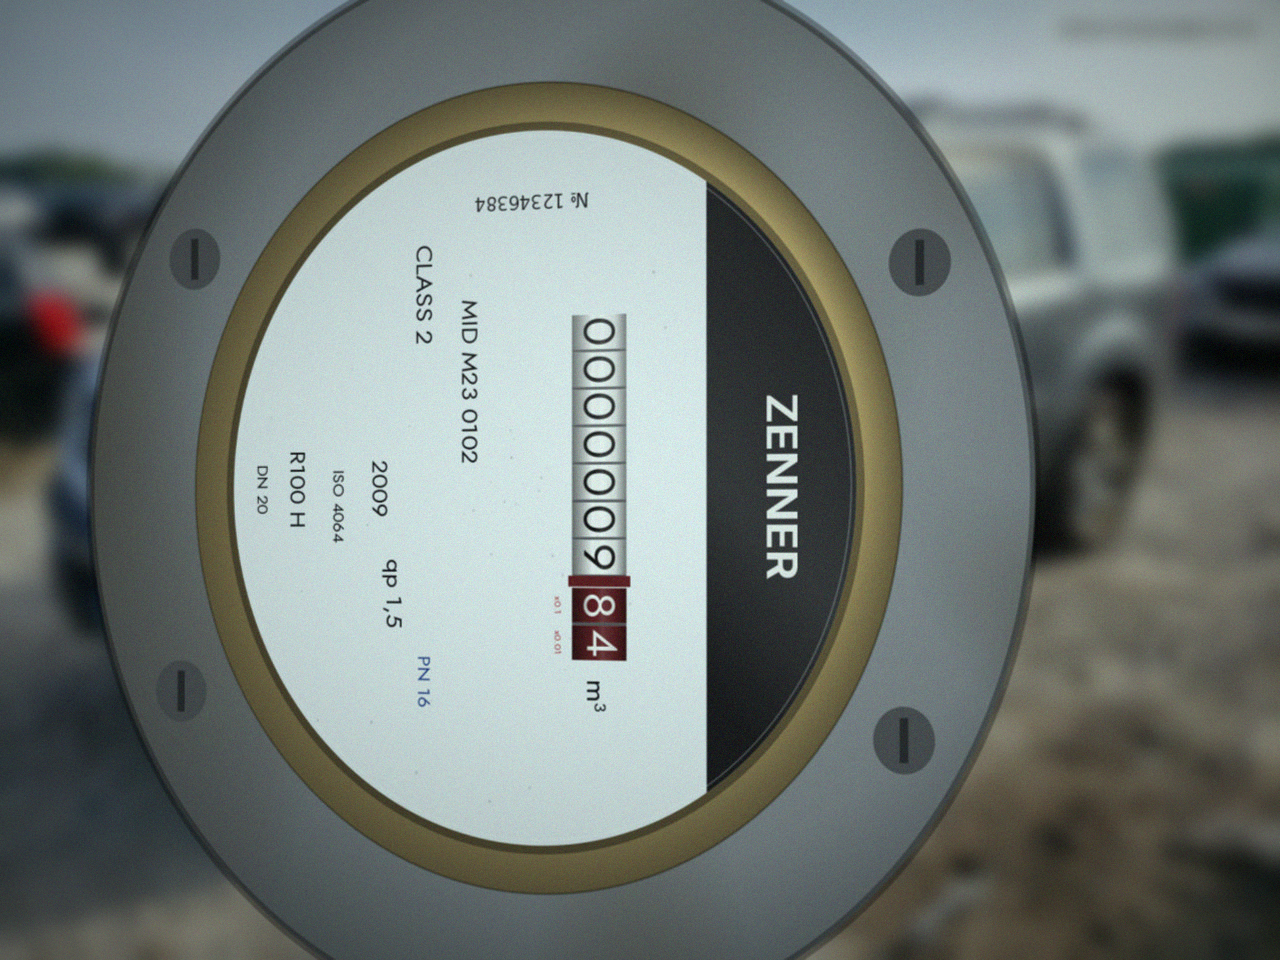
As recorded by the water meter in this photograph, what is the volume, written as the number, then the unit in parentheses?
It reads 9.84 (m³)
